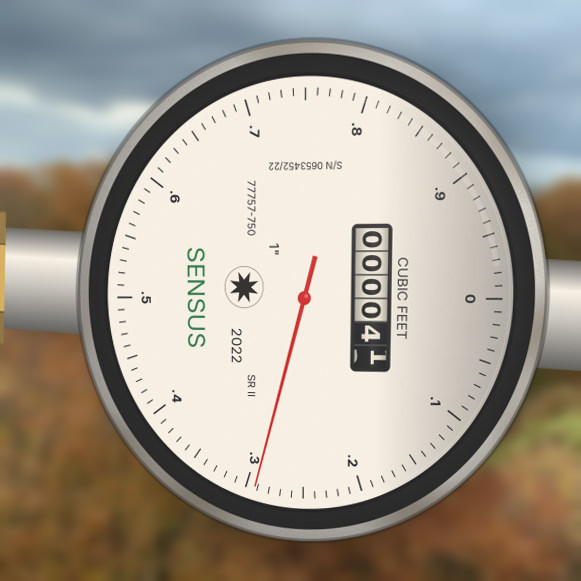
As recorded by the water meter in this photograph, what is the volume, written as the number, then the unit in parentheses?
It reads 41.29 (ft³)
